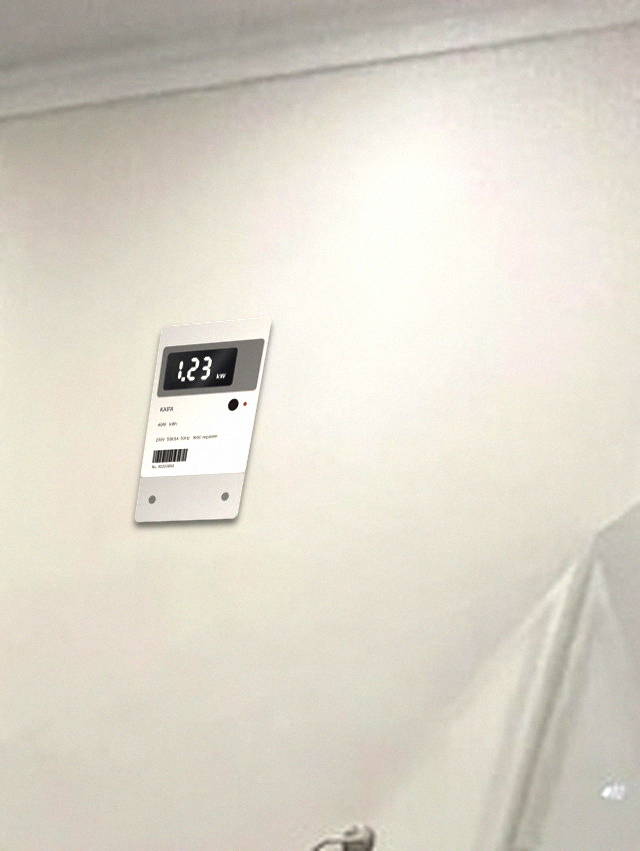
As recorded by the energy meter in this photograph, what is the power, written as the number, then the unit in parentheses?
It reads 1.23 (kW)
